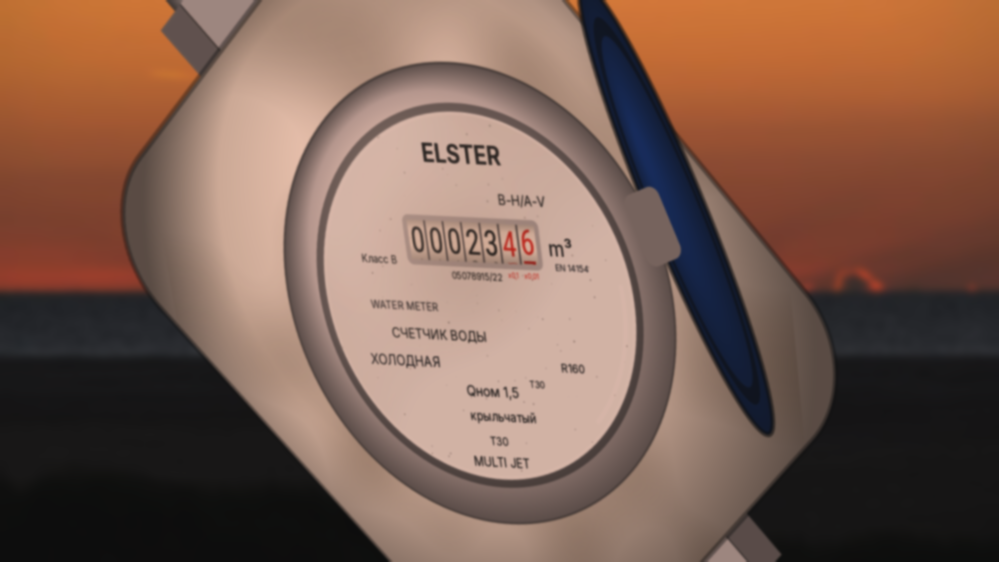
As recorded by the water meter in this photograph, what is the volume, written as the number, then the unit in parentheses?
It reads 23.46 (m³)
